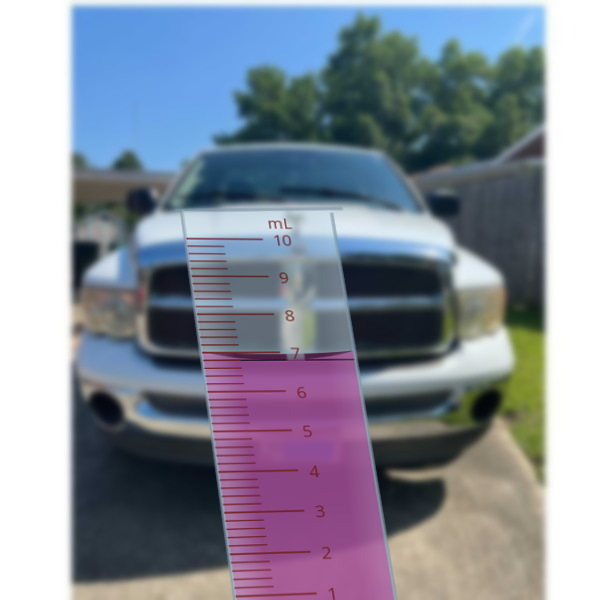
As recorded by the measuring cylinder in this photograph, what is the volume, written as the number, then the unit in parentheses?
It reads 6.8 (mL)
